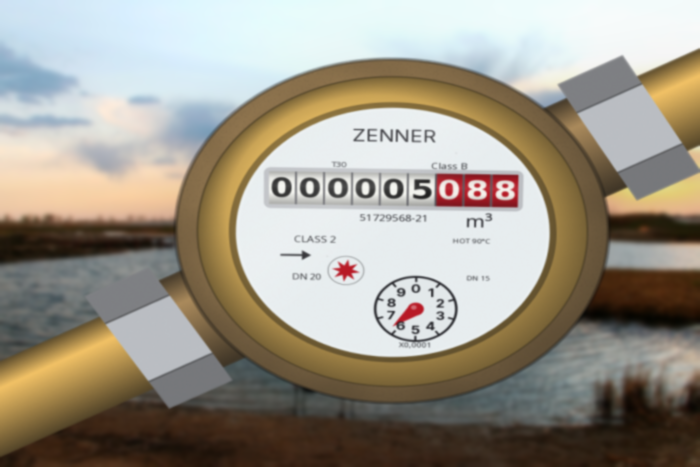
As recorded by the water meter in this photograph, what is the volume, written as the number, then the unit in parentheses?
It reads 5.0886 (m³)
